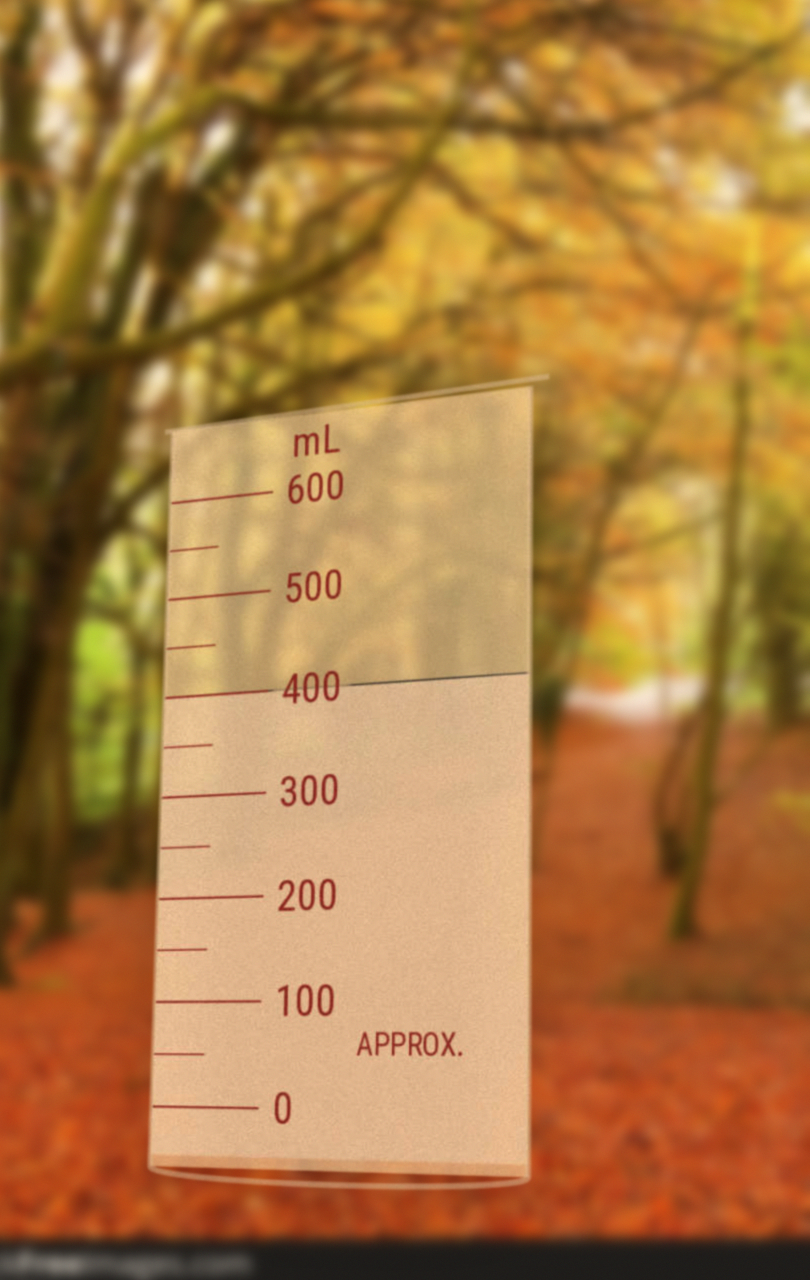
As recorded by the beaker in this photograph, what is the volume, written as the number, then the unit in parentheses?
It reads 400 (mL)
